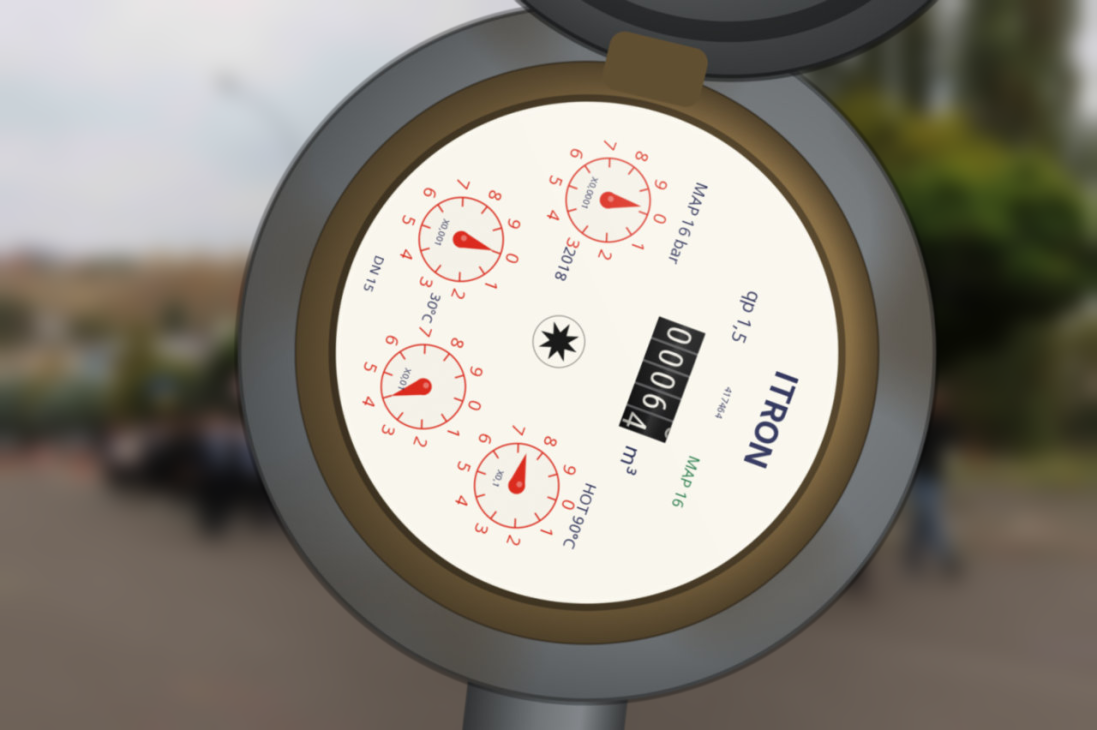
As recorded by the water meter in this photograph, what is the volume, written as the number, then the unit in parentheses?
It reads 63.7399 (m³)
